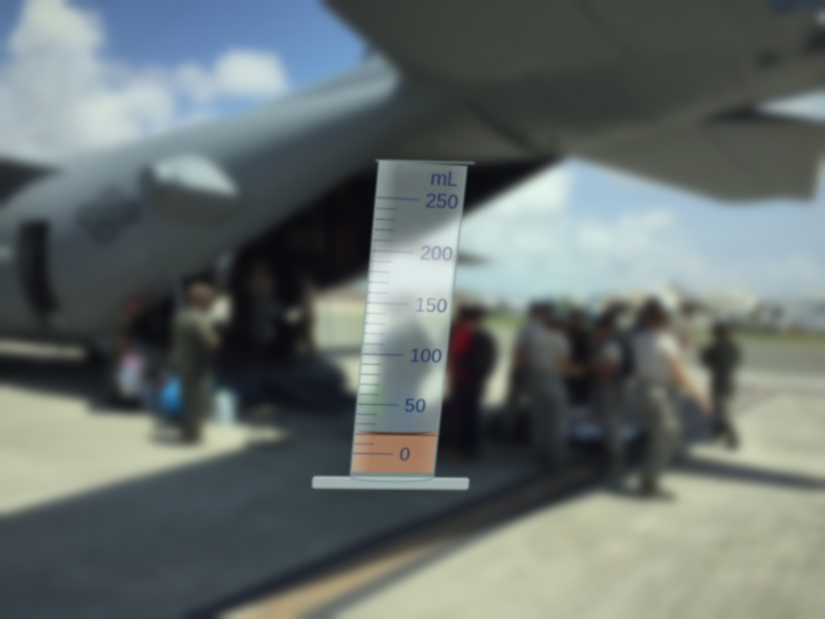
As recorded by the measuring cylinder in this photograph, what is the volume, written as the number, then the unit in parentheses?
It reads 20 (mL)
